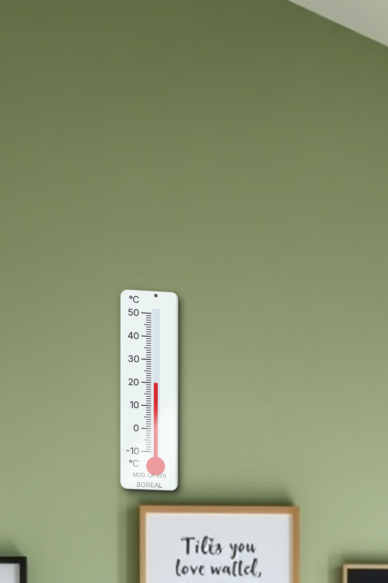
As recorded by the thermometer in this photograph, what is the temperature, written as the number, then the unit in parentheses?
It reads 20 (°C)
